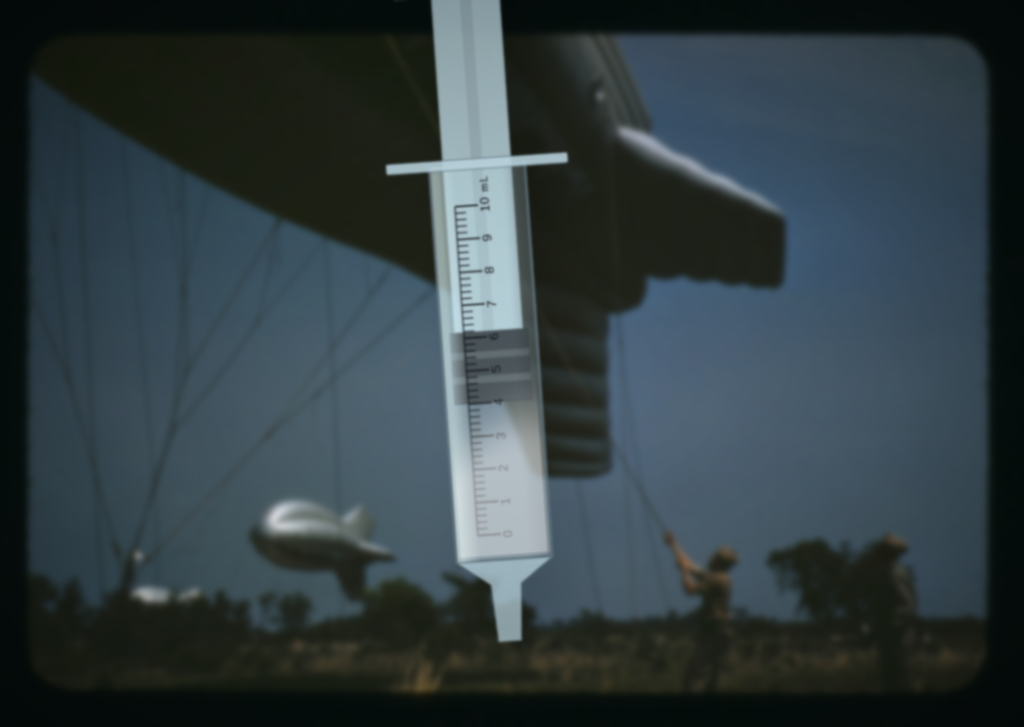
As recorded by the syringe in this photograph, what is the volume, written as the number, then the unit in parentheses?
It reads 4 (mL)
